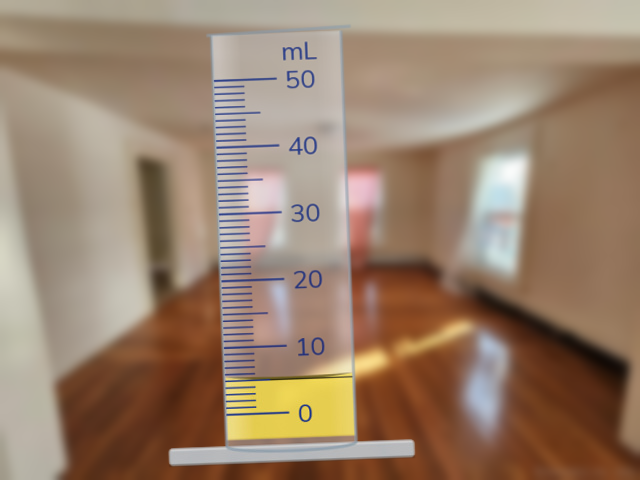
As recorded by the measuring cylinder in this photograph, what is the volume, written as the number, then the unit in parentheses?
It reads 5 (mL)
